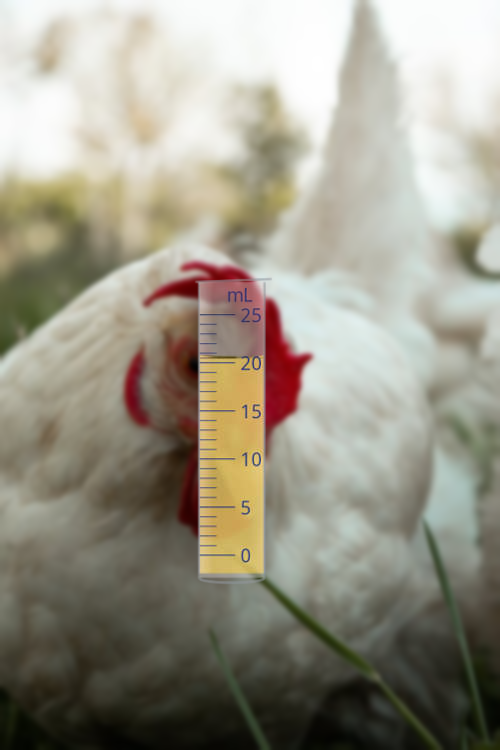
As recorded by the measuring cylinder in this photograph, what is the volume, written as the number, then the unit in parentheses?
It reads 20.5 (mL)
